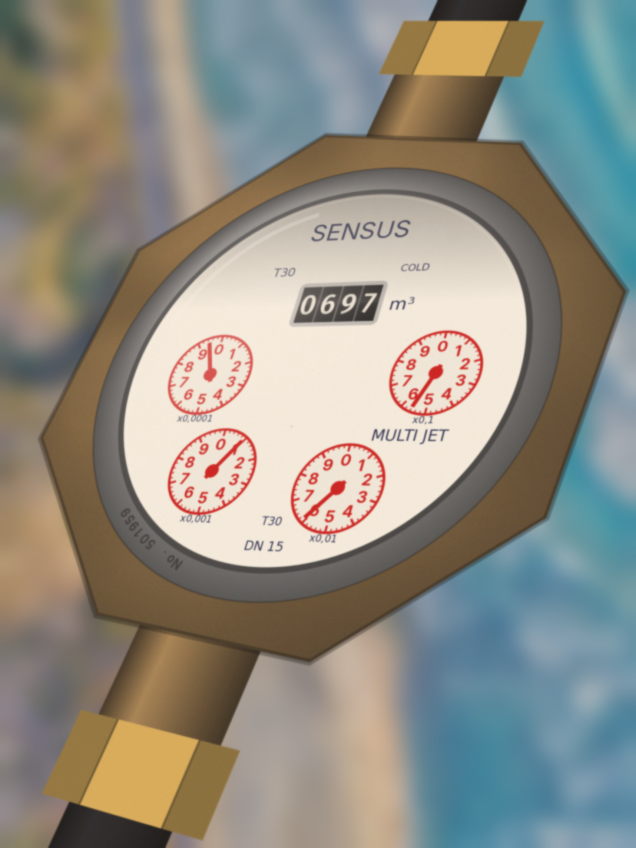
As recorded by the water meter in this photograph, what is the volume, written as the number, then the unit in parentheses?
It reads 697.5609 (m³)
